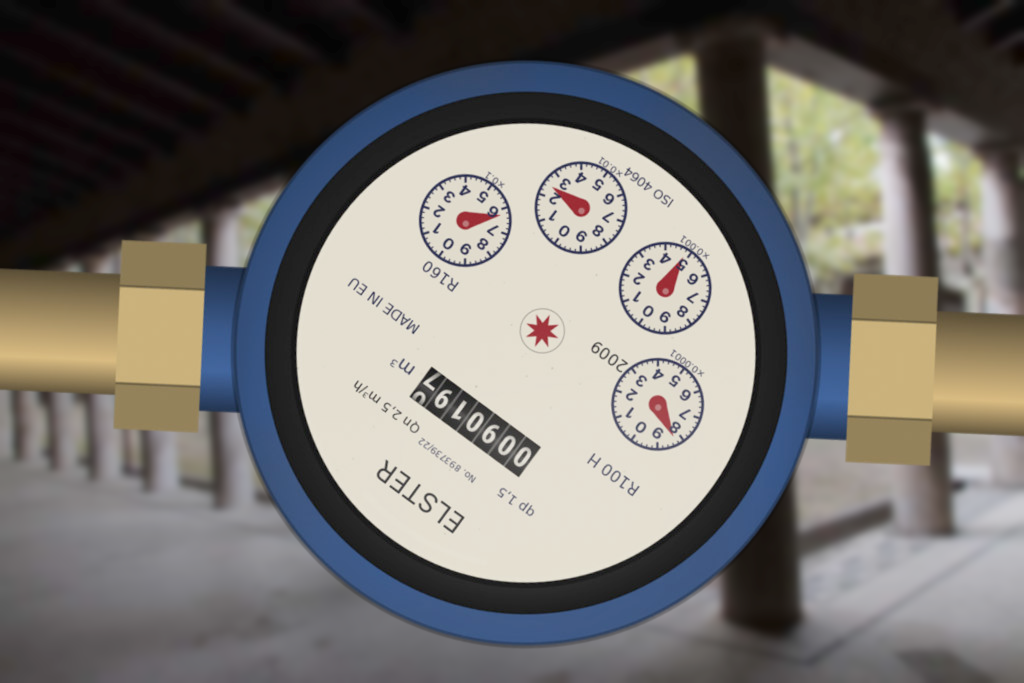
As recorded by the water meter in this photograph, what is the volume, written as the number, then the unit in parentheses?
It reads 90196.6248 (m³)
